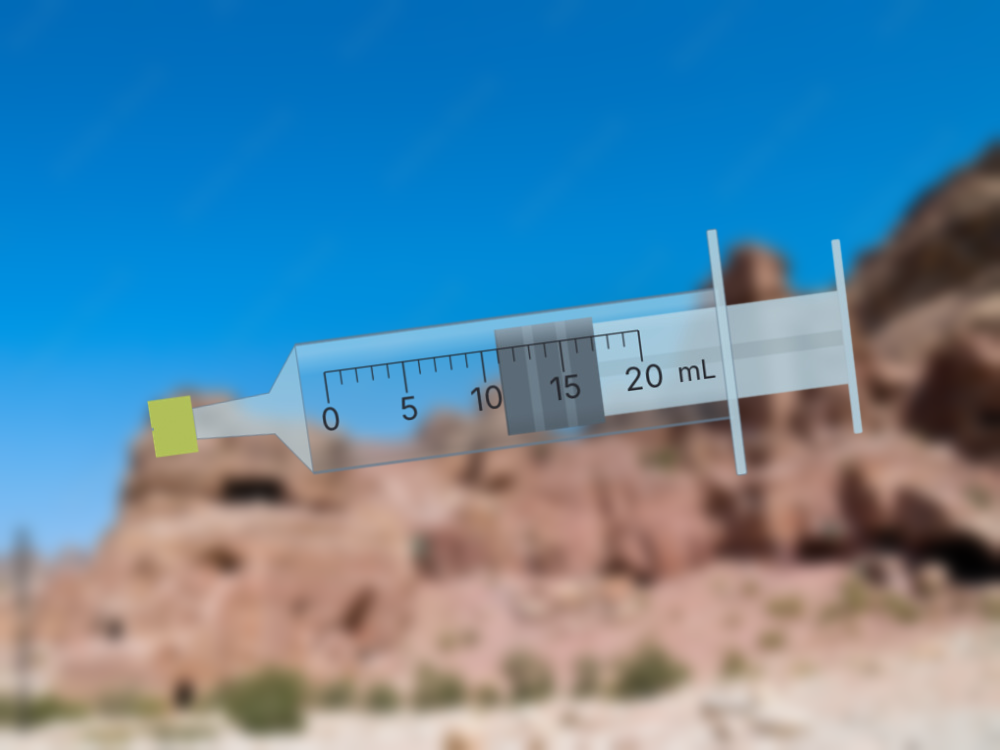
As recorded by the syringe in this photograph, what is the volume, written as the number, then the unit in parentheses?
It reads 11 (mL)
